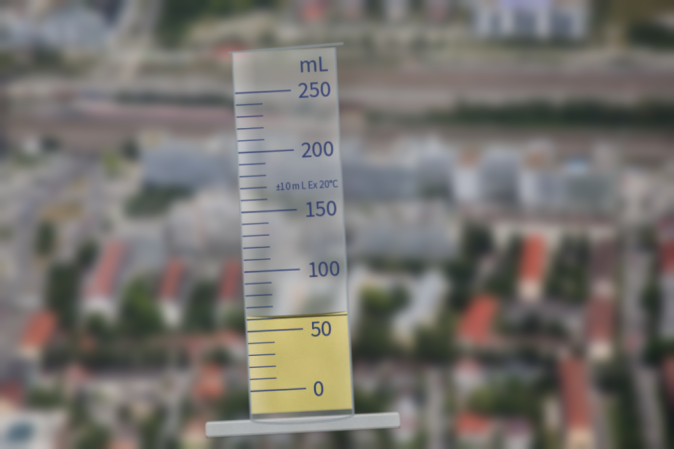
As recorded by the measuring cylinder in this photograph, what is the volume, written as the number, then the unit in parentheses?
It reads 60 (mL)
